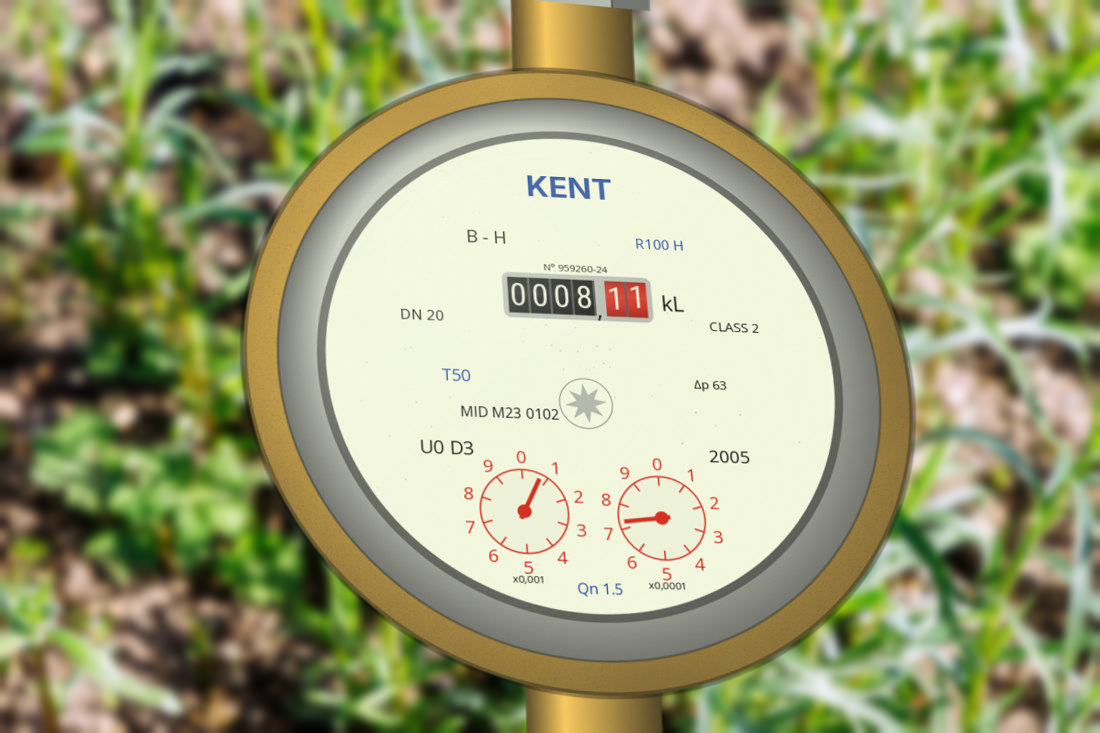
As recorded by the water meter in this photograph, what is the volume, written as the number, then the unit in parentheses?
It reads 8.1107 (kL)
